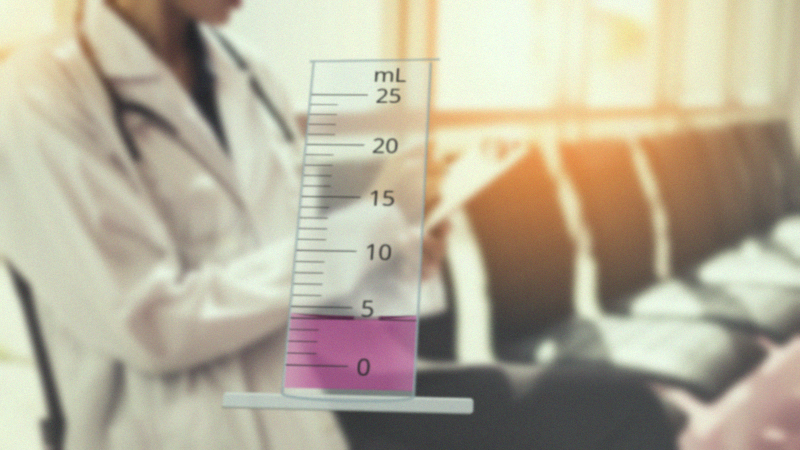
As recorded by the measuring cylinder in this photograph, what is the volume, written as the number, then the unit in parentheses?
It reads 4 (mL)
